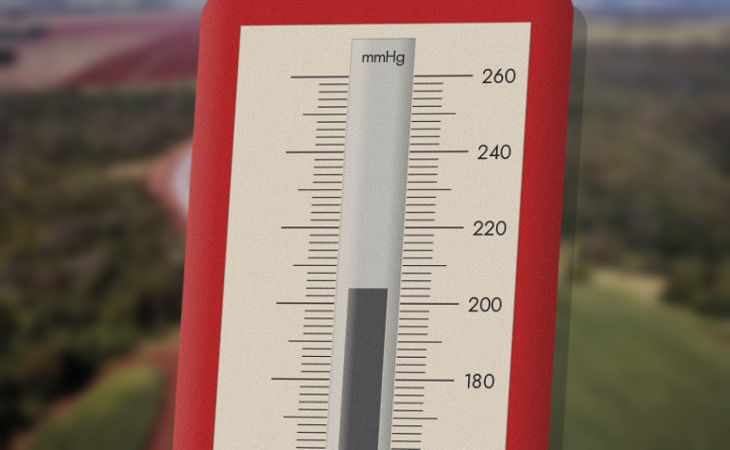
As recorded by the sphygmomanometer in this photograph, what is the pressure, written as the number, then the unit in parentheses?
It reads 204 (mmHg)
